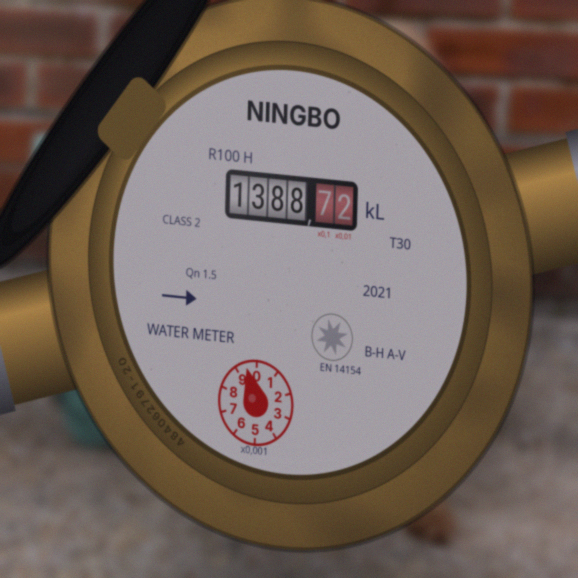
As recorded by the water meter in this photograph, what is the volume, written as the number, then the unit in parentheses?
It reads 1388.719 (kL)
